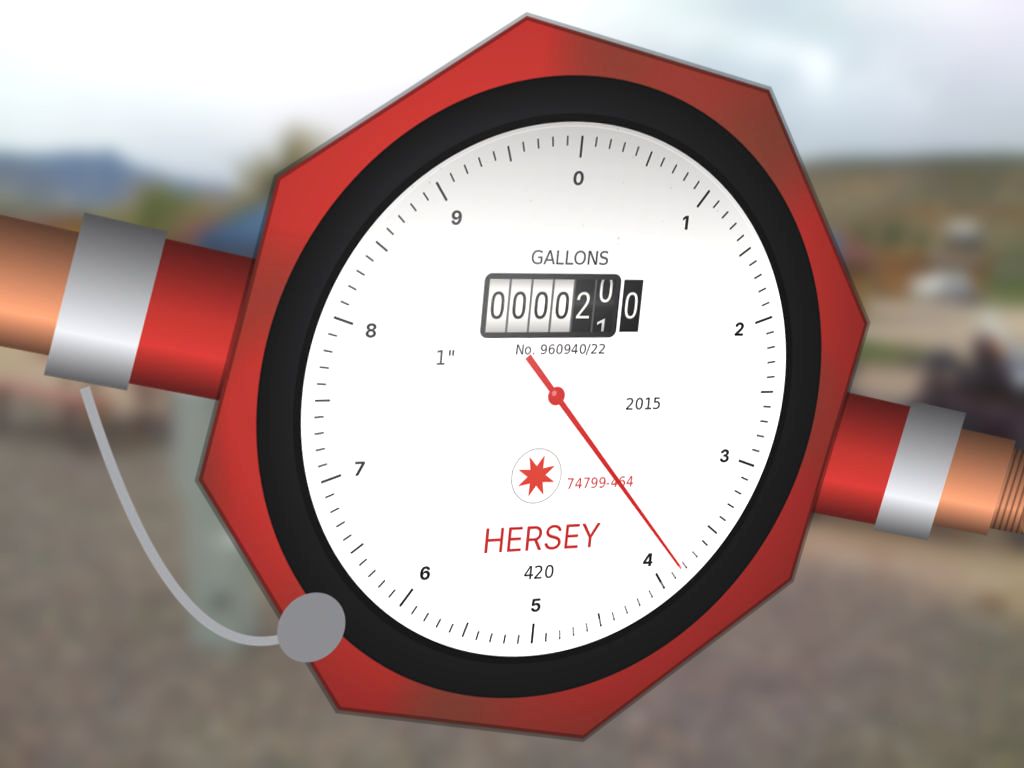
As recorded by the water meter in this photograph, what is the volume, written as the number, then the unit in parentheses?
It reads 203.8 (gal)
